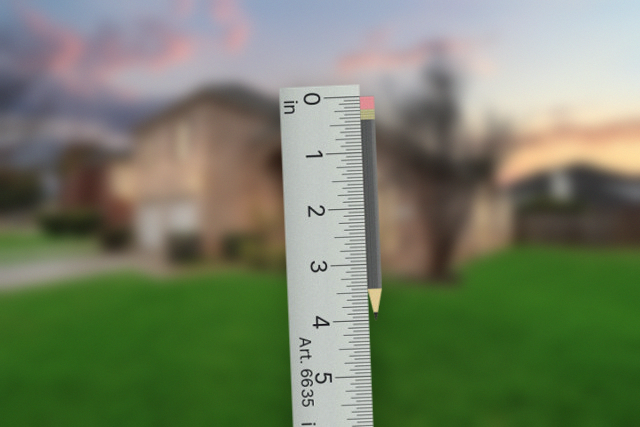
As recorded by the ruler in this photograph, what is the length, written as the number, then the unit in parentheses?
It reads 4 (in)
